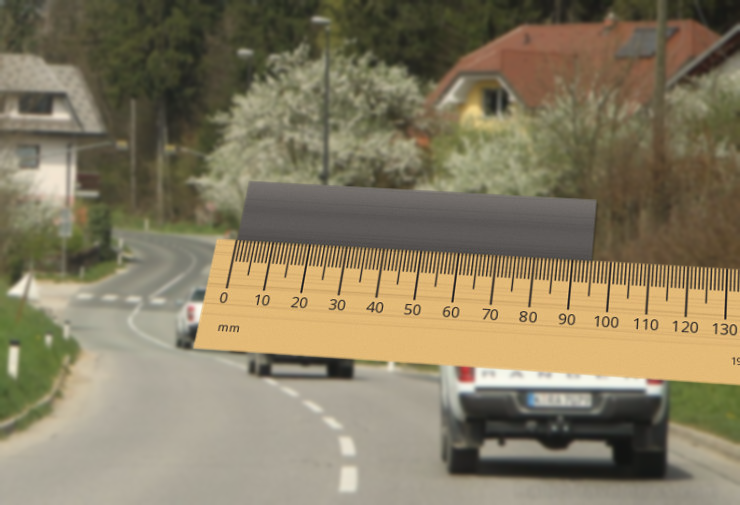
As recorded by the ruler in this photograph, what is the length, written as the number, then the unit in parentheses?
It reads 95 (mm)
